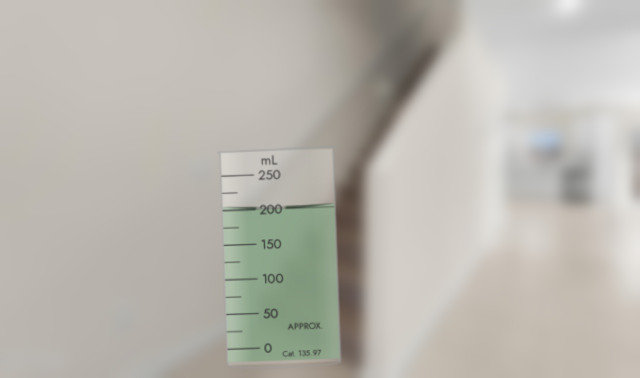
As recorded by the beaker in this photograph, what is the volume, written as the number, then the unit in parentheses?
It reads 200 (mL)
